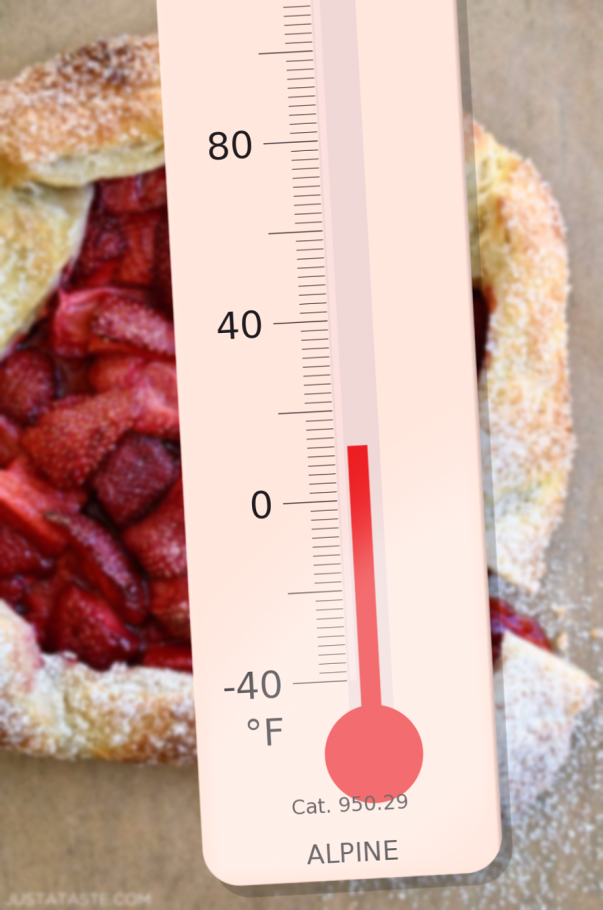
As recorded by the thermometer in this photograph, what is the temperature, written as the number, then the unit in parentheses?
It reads 12 (°F)
